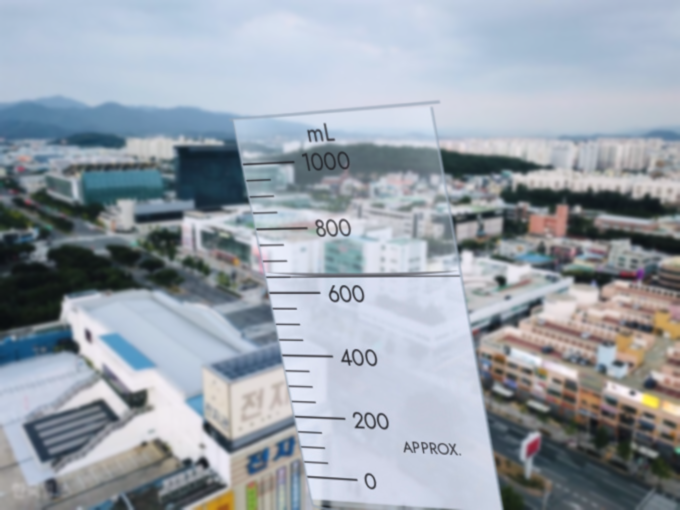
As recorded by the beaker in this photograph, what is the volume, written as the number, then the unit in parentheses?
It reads 650 (mL)
